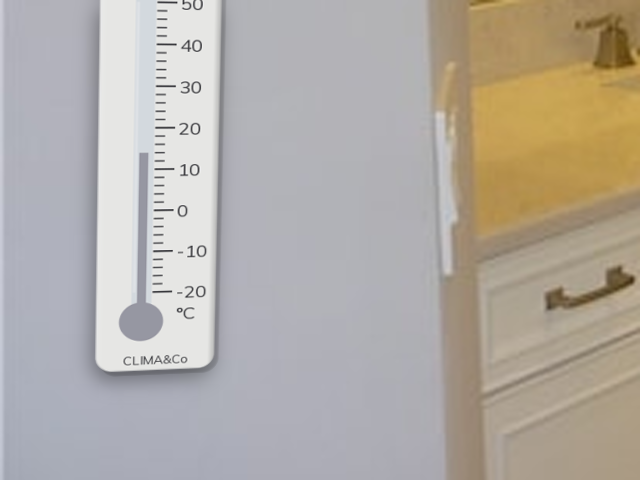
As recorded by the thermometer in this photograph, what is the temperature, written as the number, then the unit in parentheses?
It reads 14 (°C)
